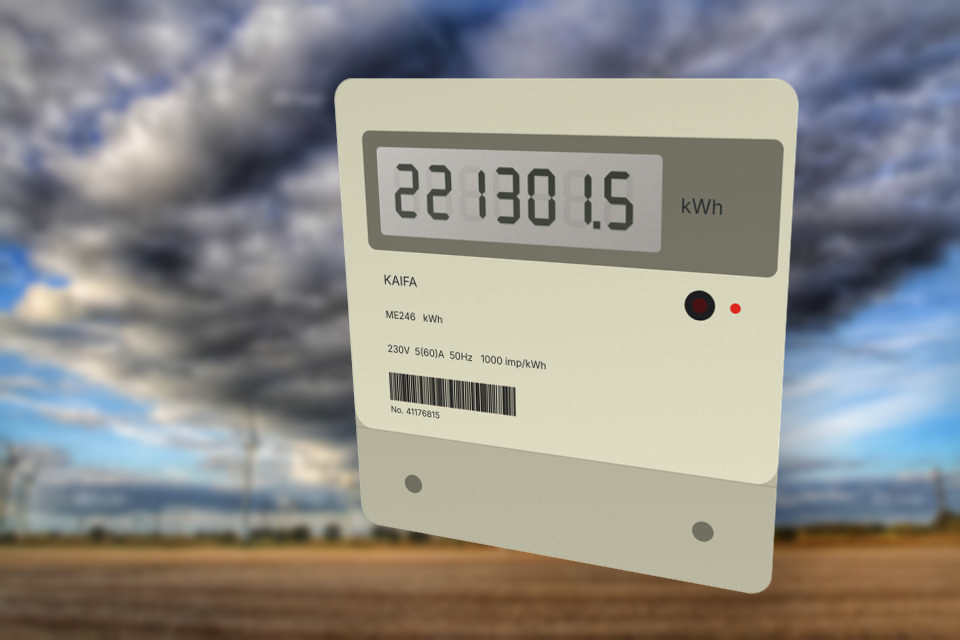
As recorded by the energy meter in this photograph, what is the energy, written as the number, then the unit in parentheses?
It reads 221301.5 (kWh)
